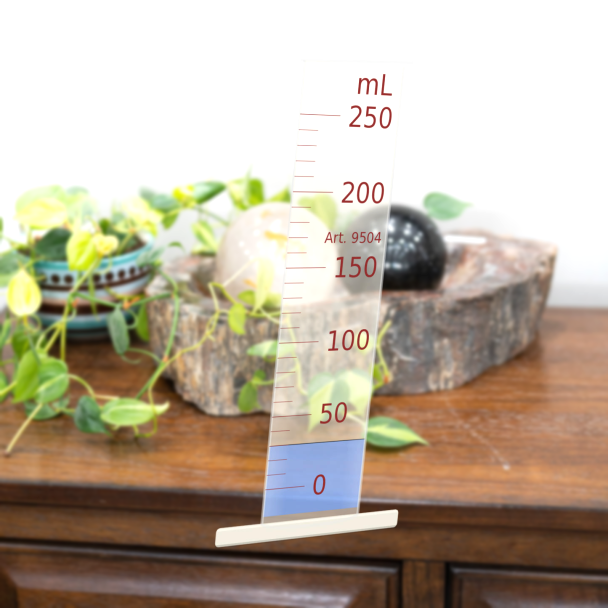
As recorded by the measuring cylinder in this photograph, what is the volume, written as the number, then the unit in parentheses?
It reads 30 (mL)
